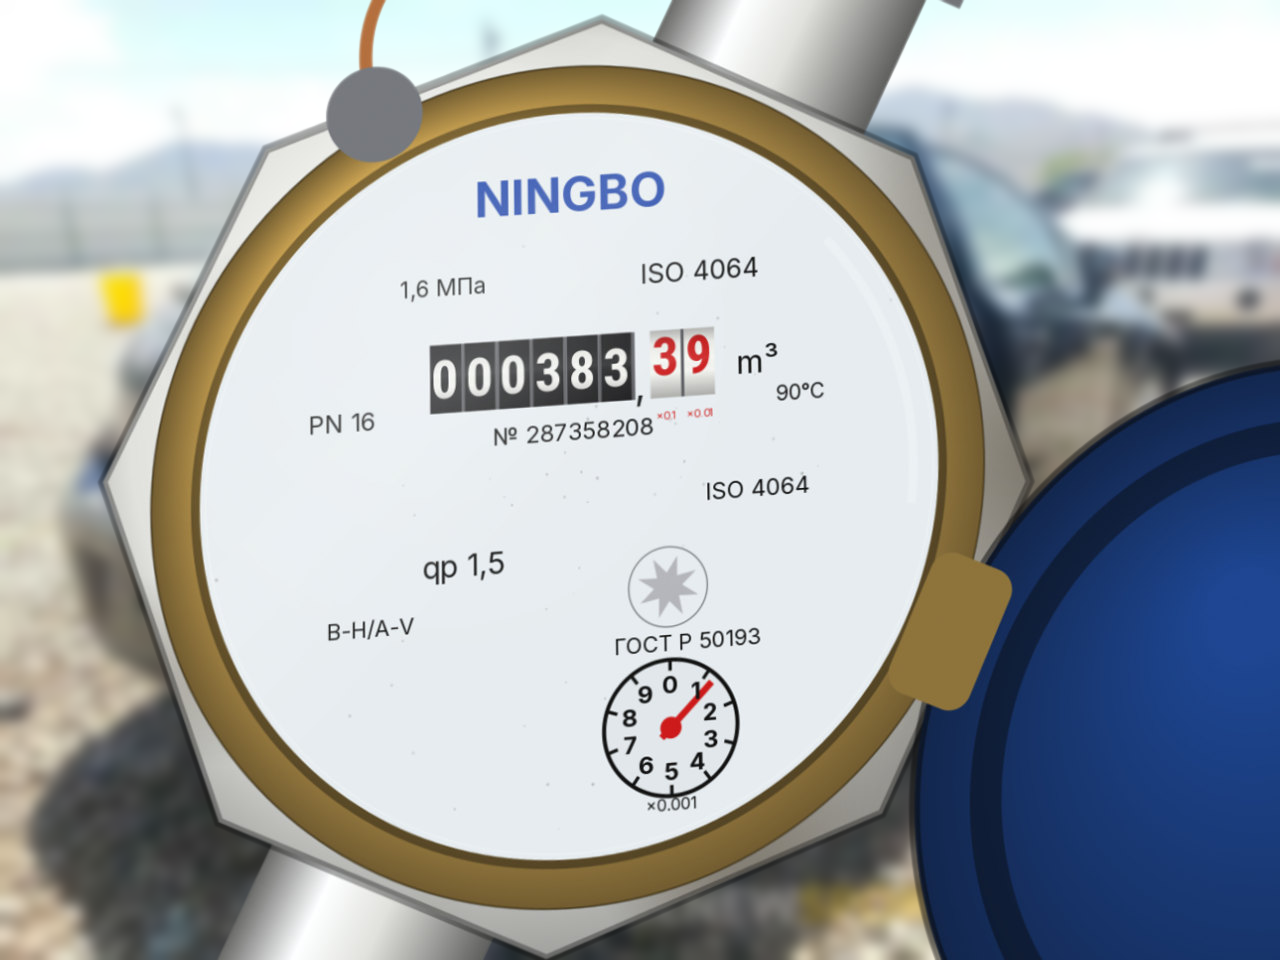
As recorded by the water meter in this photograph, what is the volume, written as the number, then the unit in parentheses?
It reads 383.391 (m³)
